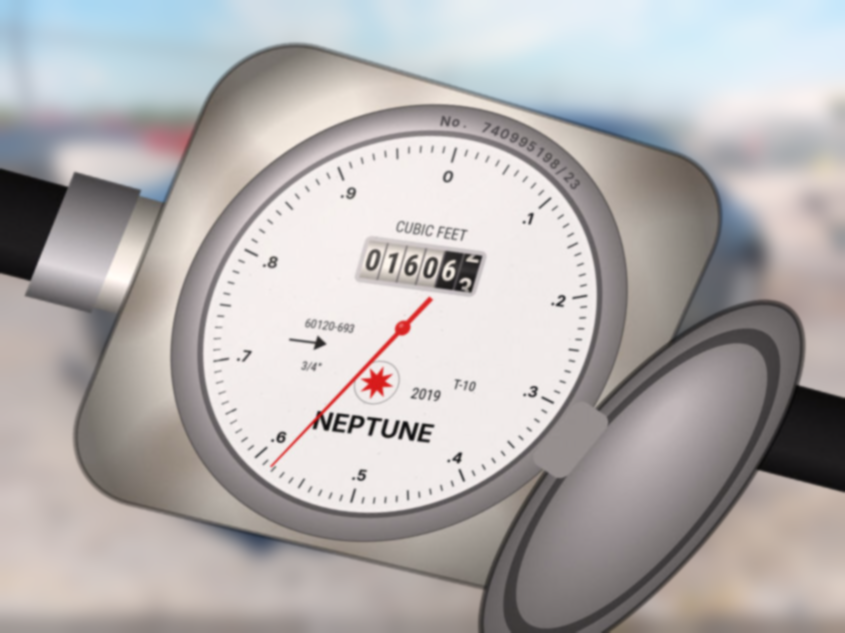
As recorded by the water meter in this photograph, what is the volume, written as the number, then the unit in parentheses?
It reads 16062.58 (ft³)
